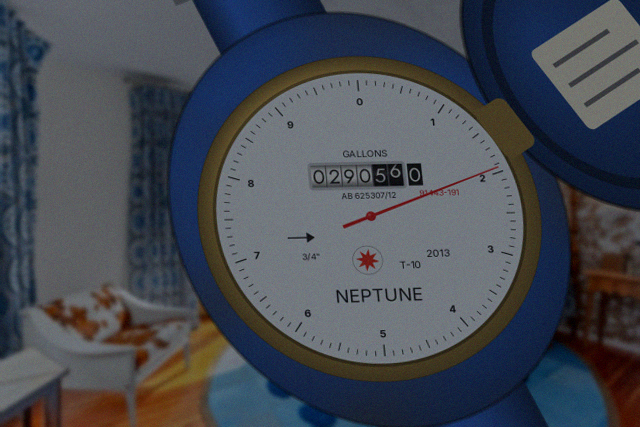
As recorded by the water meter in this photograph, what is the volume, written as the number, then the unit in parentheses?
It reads 290561.9 (gal)
